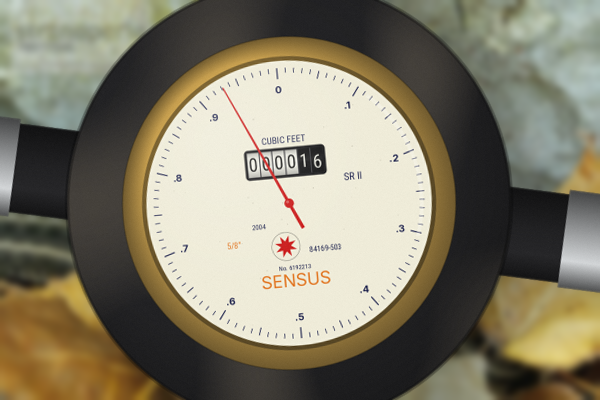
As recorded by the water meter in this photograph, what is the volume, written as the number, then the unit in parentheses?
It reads 15.93 (ft³)
